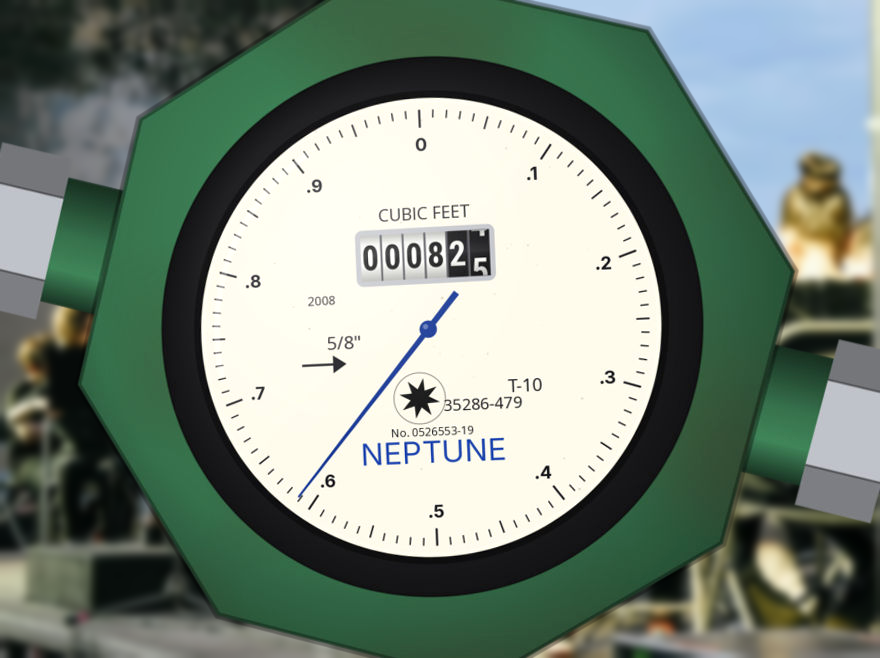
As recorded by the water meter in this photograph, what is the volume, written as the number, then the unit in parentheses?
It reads 824.61 (ft³)
